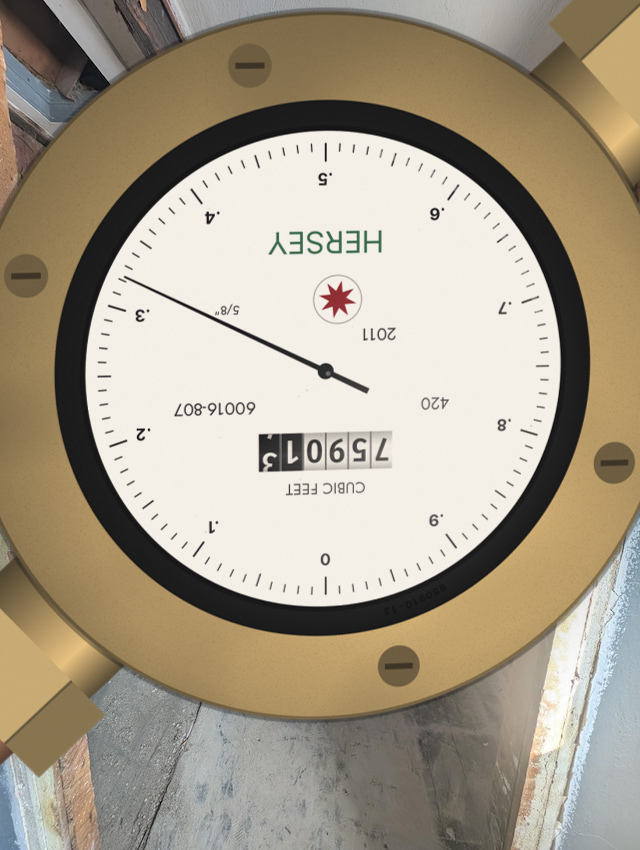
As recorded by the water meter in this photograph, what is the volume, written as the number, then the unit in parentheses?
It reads 759013.32 (ft³)
